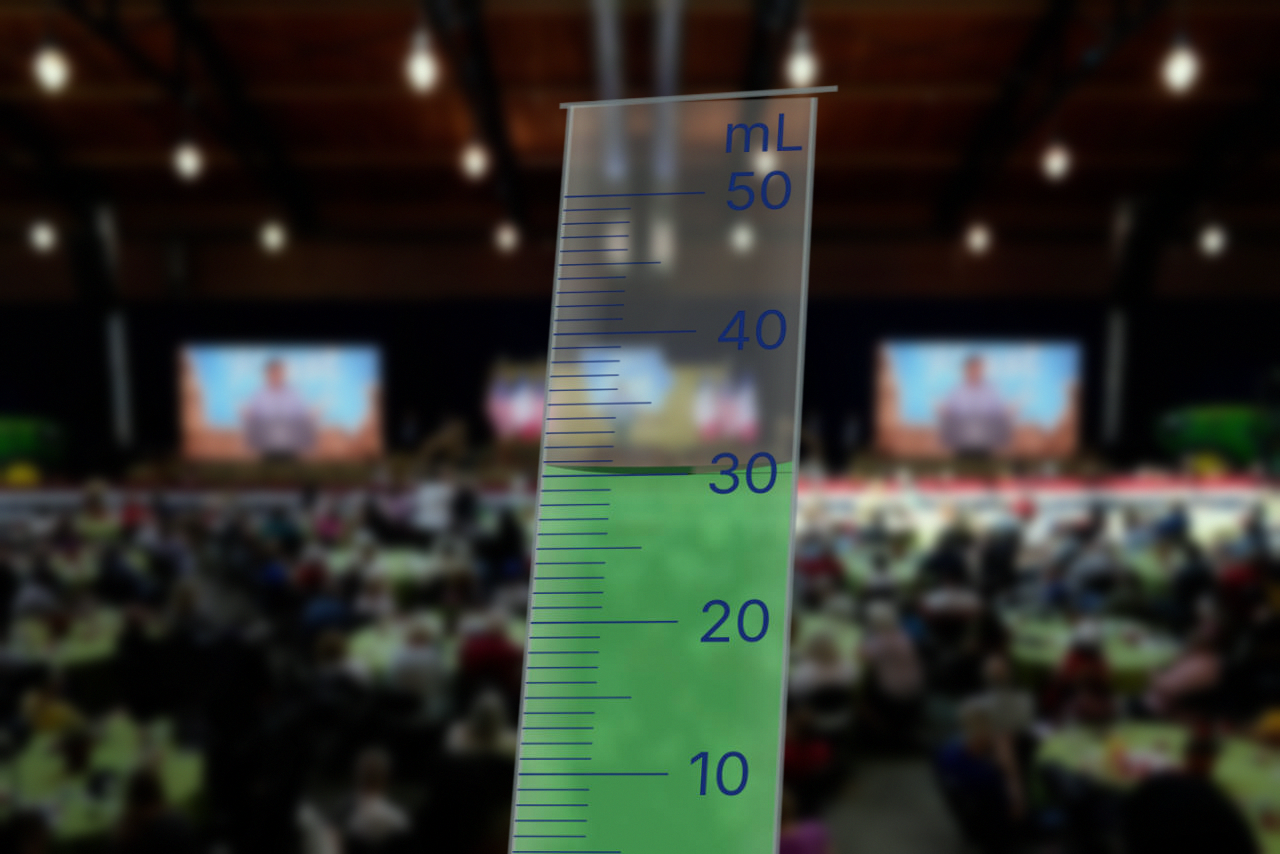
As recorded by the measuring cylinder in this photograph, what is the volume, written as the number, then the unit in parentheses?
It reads 30 (mL)
